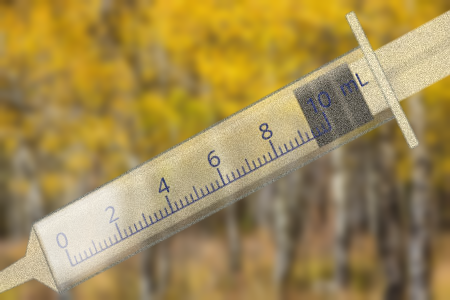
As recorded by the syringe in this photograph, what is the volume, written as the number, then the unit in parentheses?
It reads 9.4 (mL)
